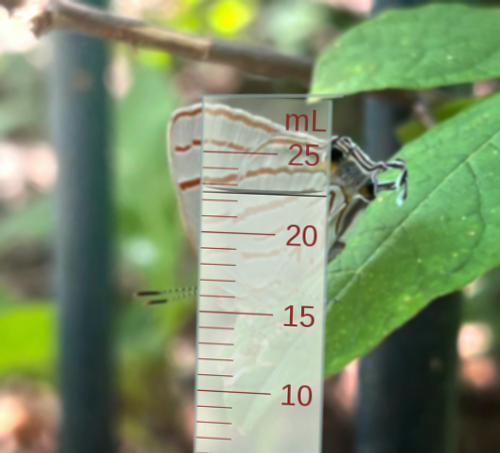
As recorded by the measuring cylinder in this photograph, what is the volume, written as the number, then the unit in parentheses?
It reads 22.5 (mL)
